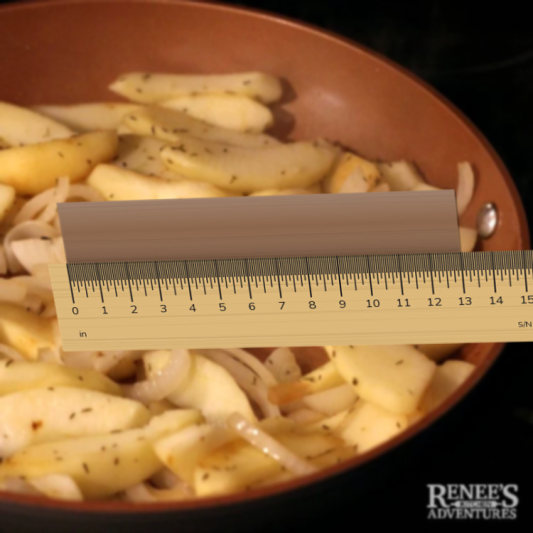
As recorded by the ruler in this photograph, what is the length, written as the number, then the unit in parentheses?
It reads 13 (in)
